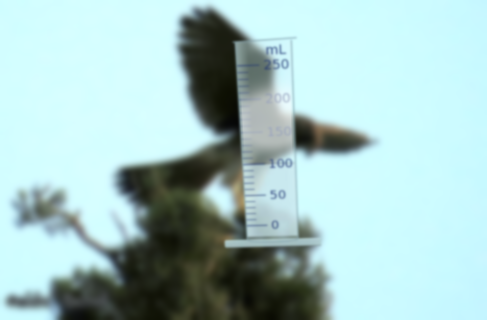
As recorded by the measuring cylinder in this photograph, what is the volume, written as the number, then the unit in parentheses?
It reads 100 (mL)
